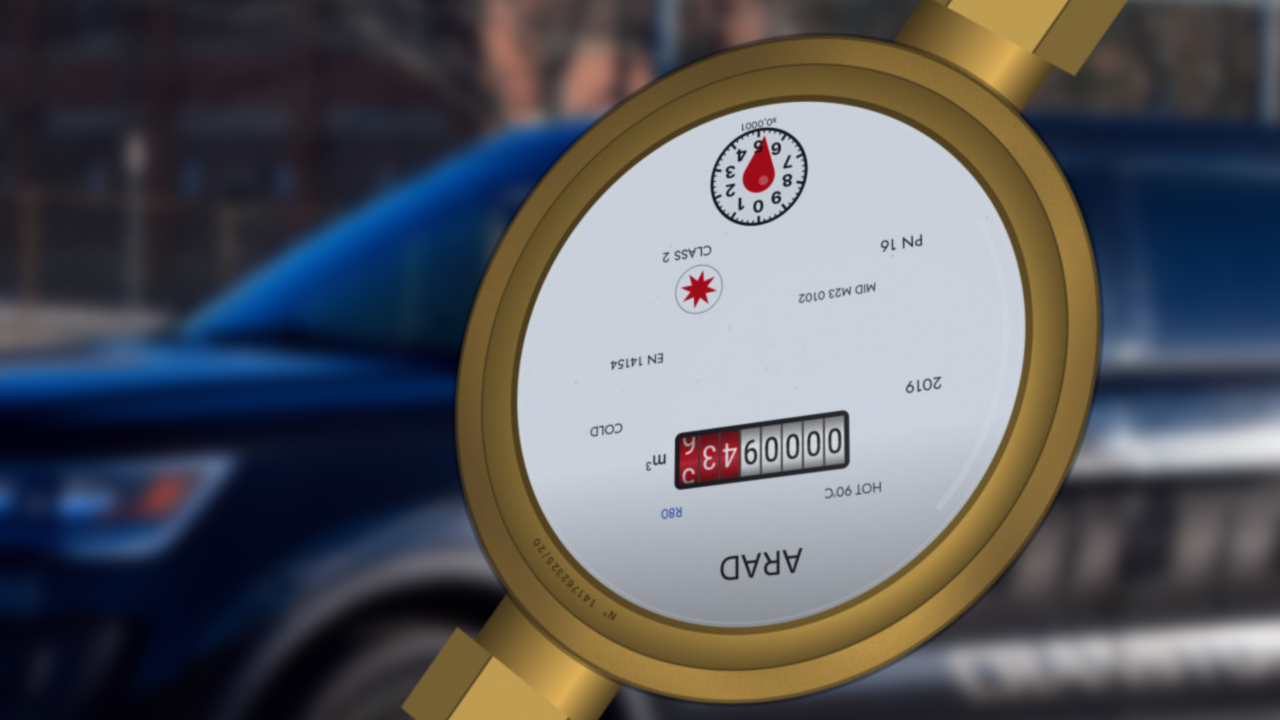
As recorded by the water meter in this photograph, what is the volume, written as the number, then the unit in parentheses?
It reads 9.4355 (m³)
